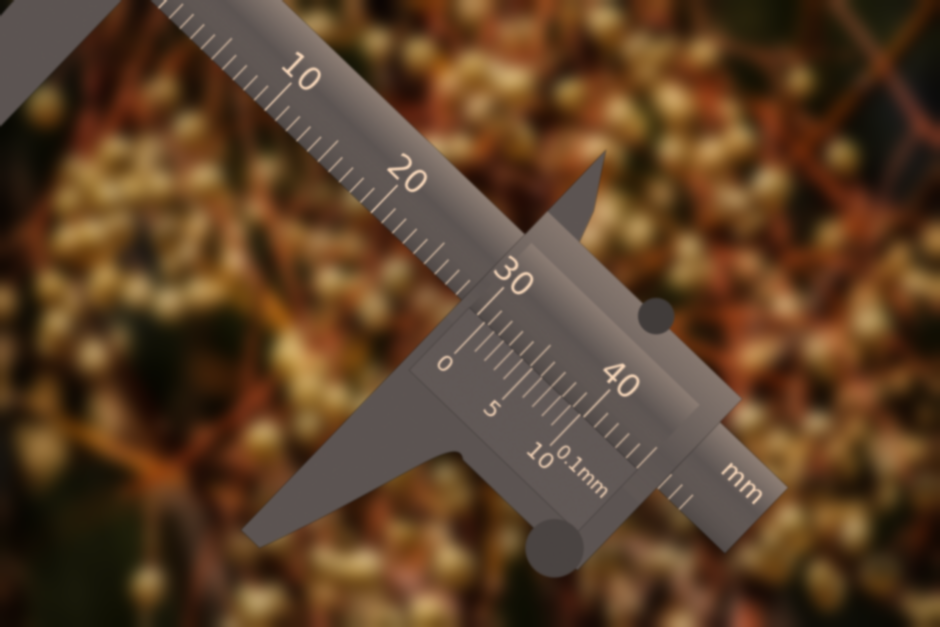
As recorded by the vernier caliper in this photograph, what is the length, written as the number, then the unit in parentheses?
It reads 30.7 (mm)
